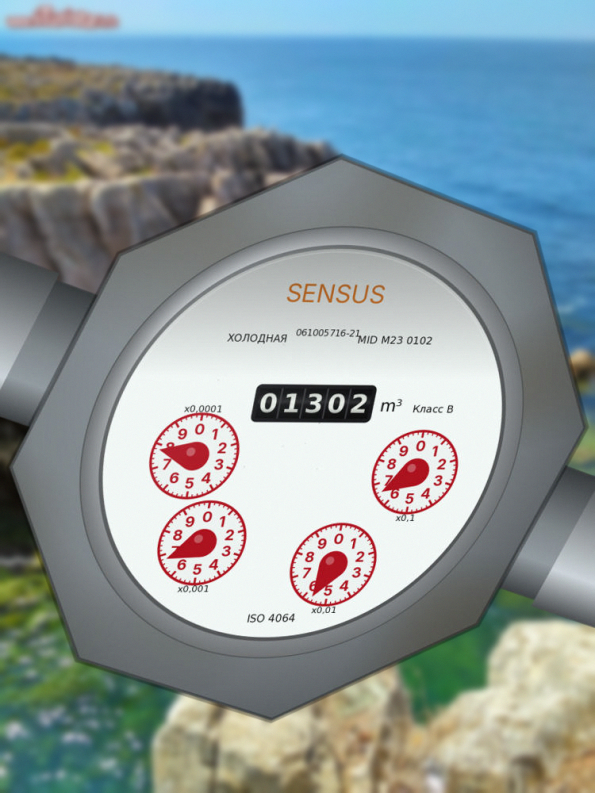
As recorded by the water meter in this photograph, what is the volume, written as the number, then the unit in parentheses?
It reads 1302.6567 (m³)
